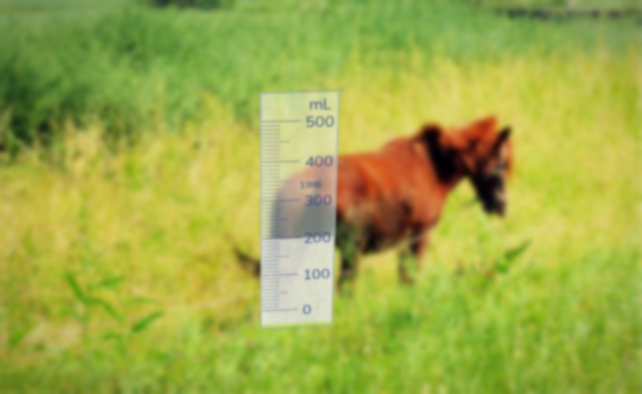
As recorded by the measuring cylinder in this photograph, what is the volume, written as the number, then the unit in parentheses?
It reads 200 (mL)
